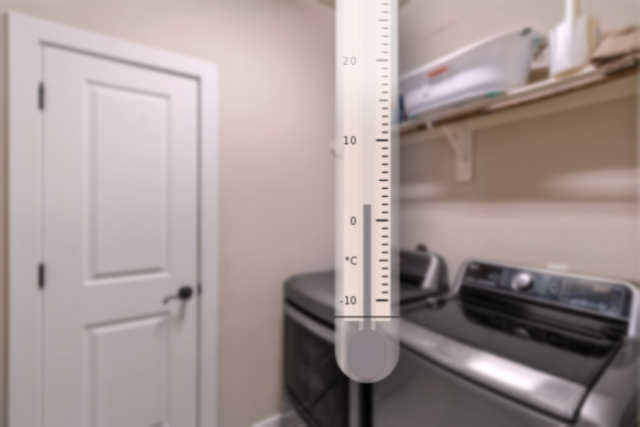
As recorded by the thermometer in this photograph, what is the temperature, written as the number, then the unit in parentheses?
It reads 2 (°C)
